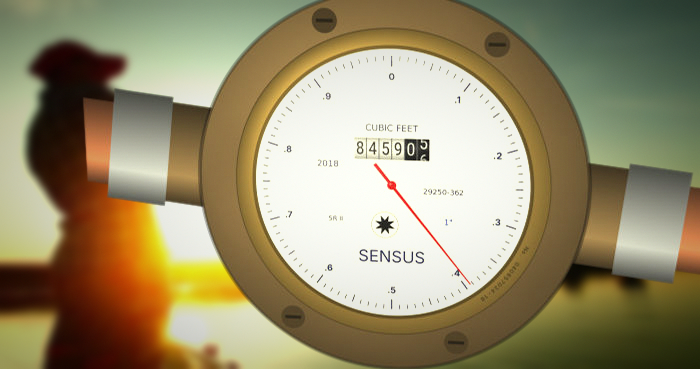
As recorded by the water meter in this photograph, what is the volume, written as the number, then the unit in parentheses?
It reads 845905.39 (ft³)
